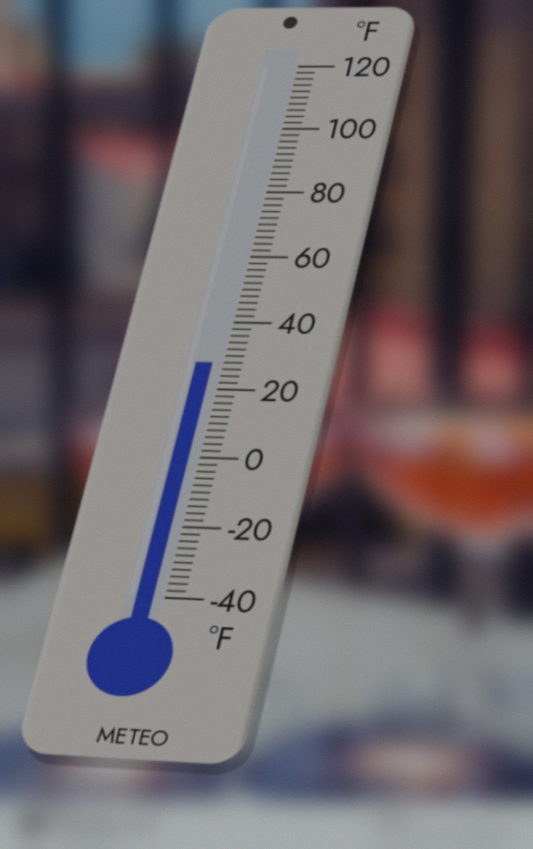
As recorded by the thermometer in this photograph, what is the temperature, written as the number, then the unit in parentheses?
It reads 28 (°F)
